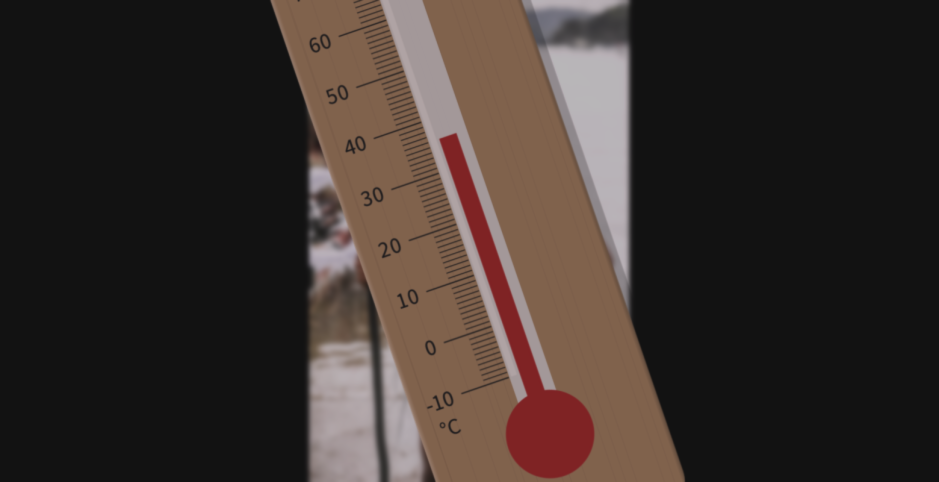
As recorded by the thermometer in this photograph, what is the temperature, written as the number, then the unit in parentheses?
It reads 36 (°C)
